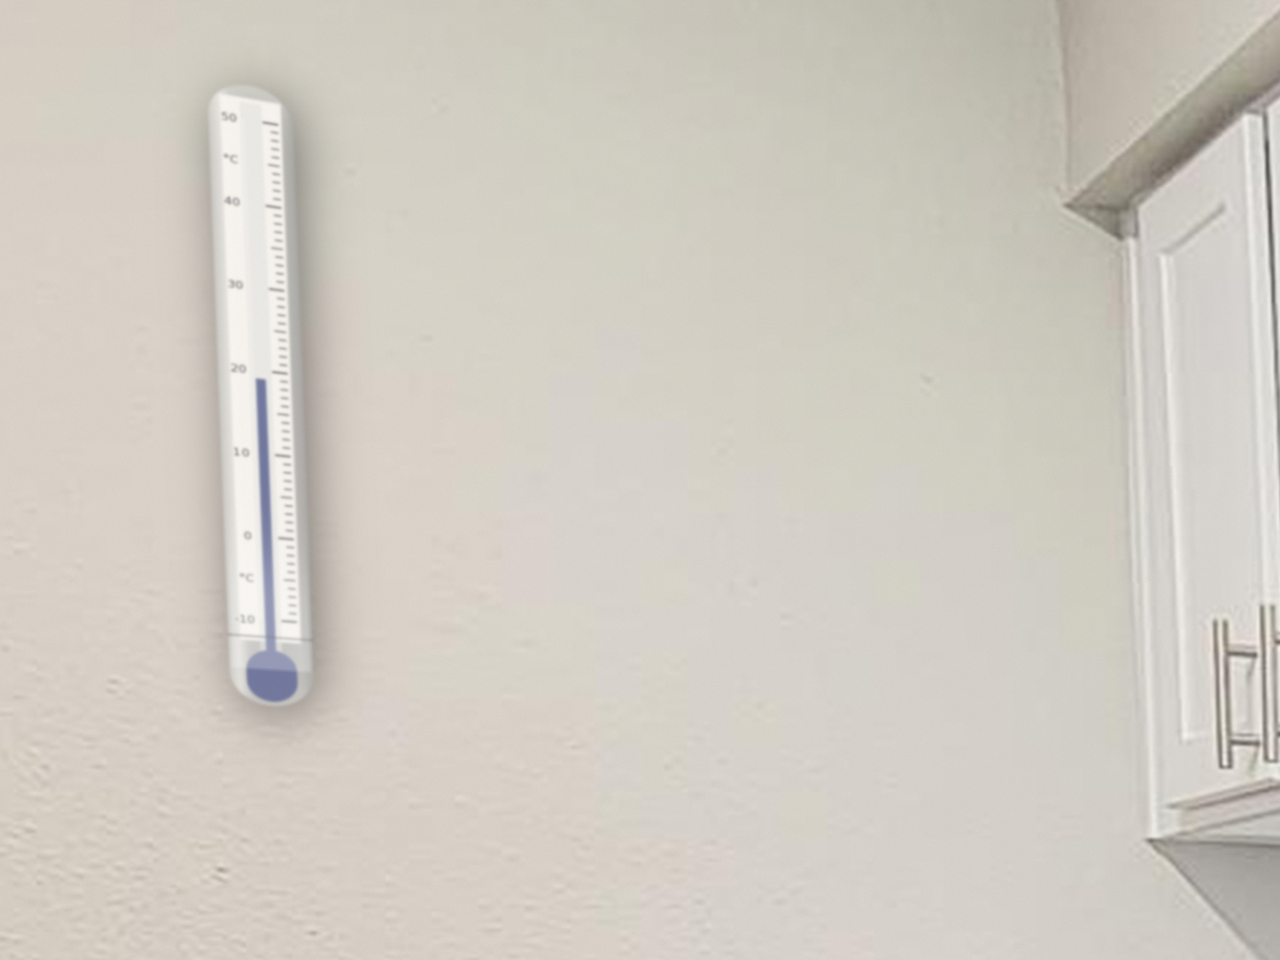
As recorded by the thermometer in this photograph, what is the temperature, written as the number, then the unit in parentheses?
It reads 19 (°C)
